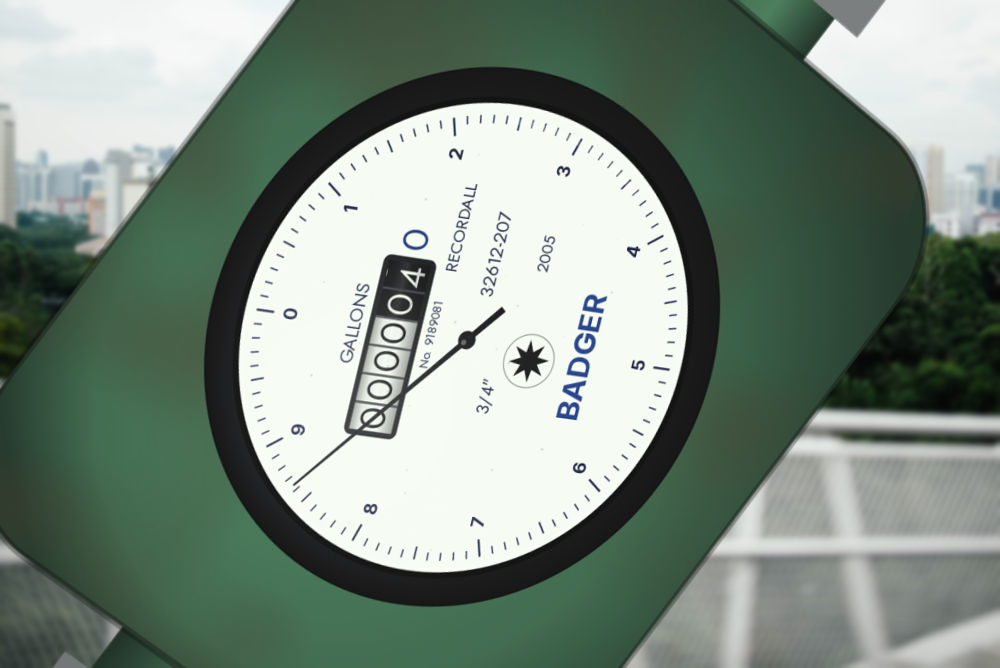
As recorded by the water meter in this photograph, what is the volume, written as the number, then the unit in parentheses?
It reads 38.6 (gal)
